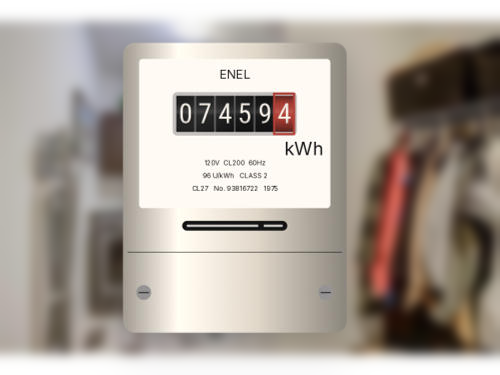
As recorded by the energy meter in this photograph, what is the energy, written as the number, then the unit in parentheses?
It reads 7459.4 (kWh)
